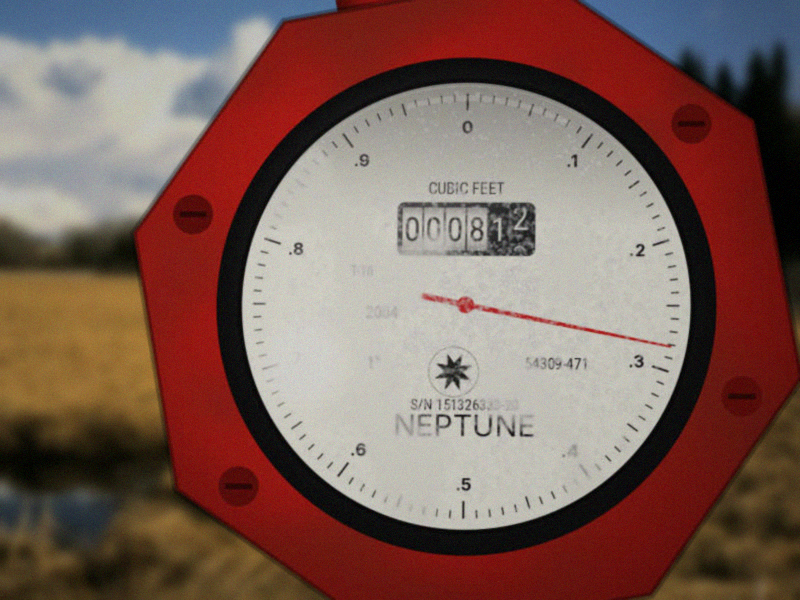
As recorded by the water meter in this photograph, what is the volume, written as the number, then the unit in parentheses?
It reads 812.28 (ft³)
